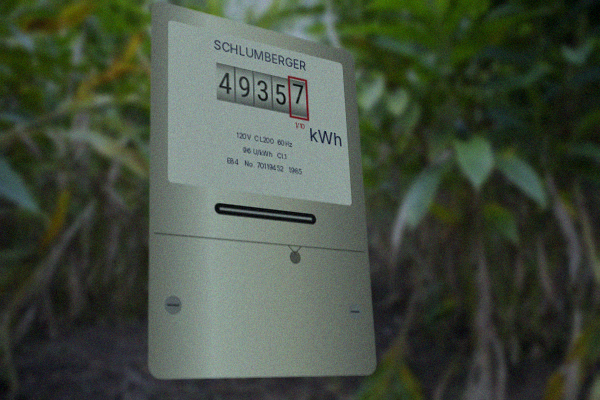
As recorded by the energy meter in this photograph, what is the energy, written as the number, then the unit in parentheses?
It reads 4935.7 (kWh)
